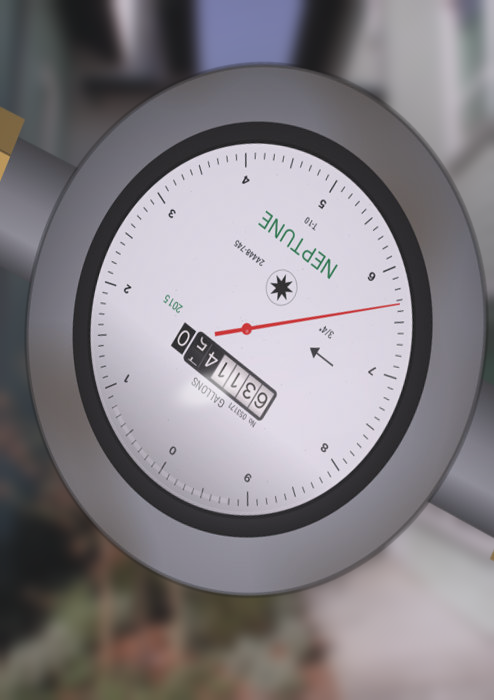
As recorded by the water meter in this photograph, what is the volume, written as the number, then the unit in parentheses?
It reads 6311446.3 (gal)
